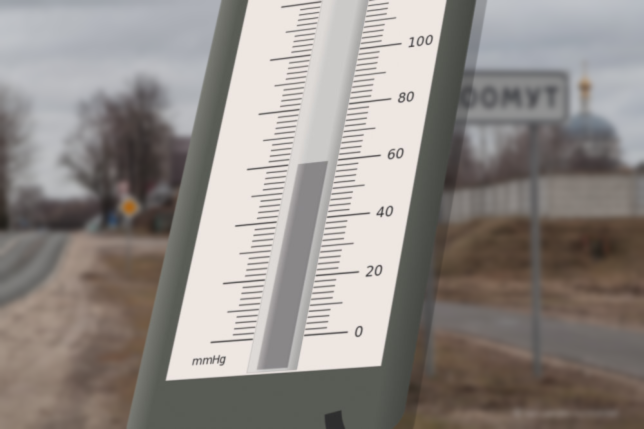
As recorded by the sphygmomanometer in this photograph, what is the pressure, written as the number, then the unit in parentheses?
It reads 60 (mmHg)
